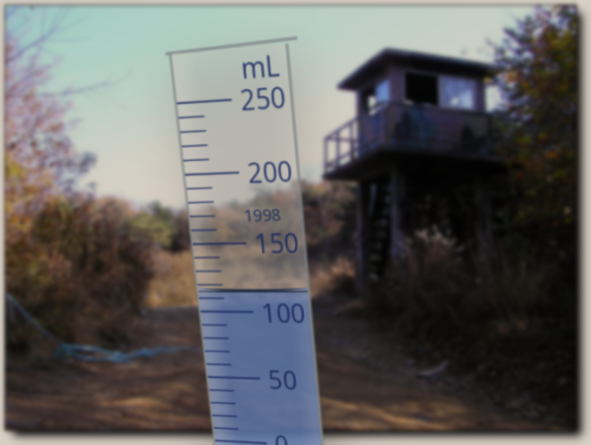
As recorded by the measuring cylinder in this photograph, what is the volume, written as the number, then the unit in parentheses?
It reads 115 (mL)
